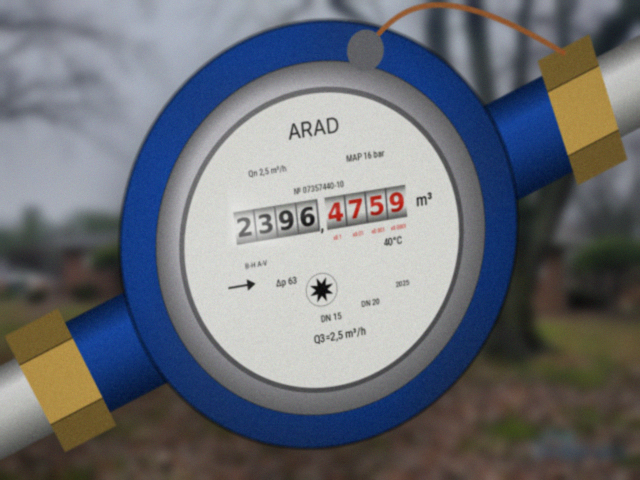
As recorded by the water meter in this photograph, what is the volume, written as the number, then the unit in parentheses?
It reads 2396.4759 (m³)
